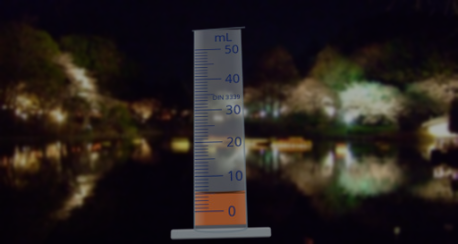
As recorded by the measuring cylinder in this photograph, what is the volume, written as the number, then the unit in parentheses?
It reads 5 (mL)
